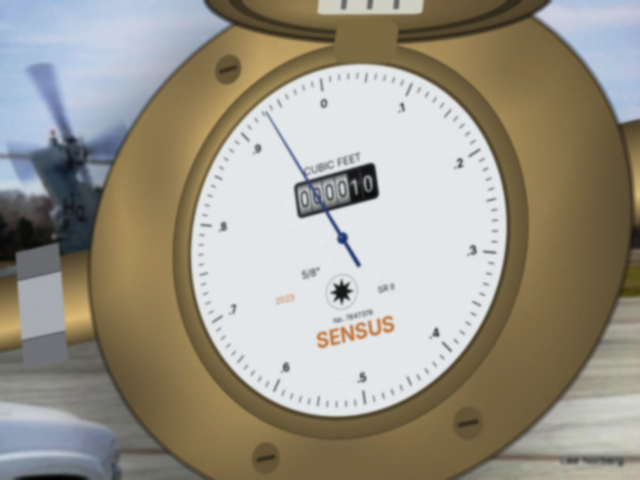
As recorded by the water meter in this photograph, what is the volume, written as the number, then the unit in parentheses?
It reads 9.93 (ft³)
